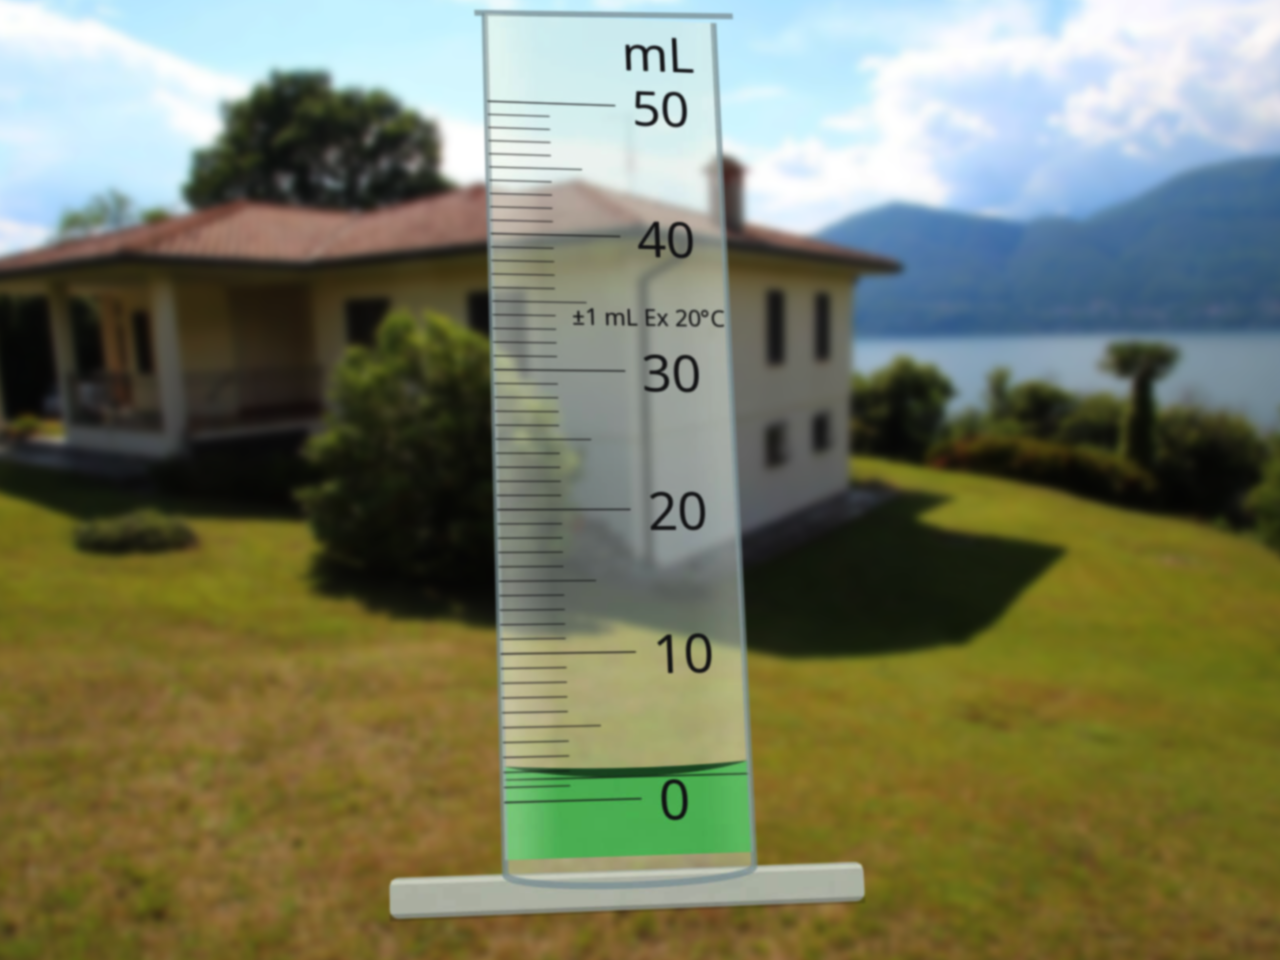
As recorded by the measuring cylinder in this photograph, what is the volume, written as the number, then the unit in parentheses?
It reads 1.5 (mL)
